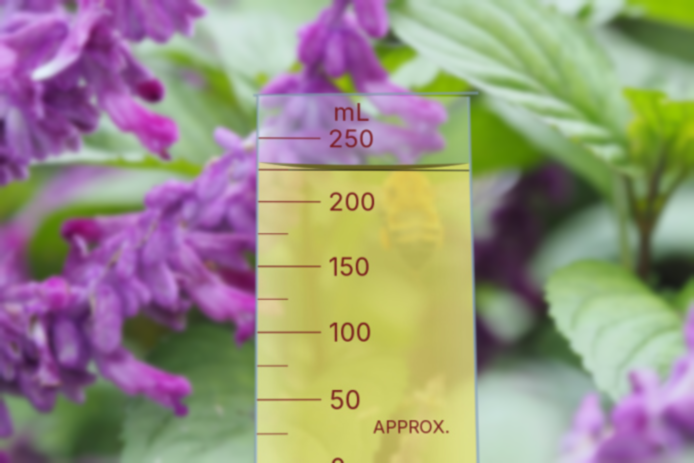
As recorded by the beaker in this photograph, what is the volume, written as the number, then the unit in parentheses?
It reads 225 (mL)
